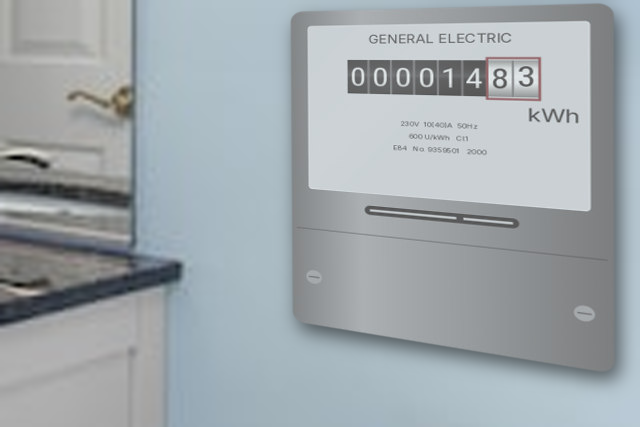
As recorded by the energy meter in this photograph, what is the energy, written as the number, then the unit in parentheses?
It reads 14.83 (kWh)
